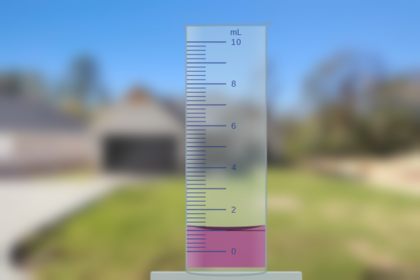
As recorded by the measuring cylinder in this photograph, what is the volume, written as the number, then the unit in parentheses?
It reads 1 (mL)
